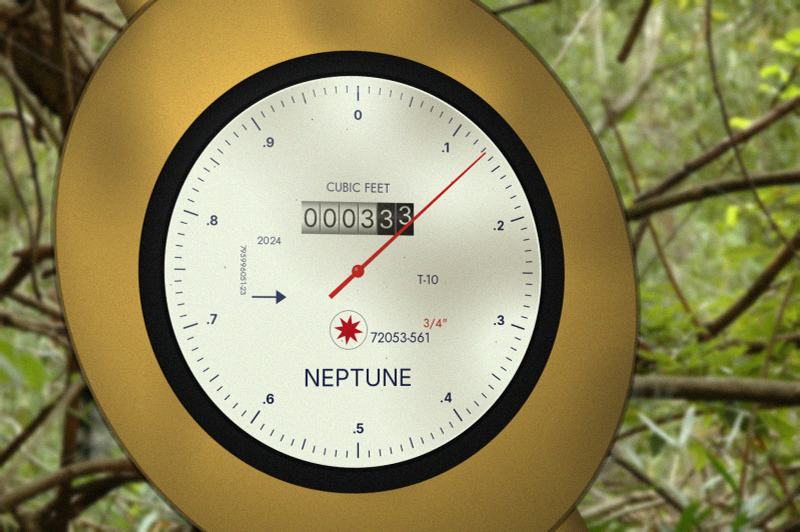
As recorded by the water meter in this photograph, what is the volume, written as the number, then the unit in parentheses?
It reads 333.13 (ft³)
